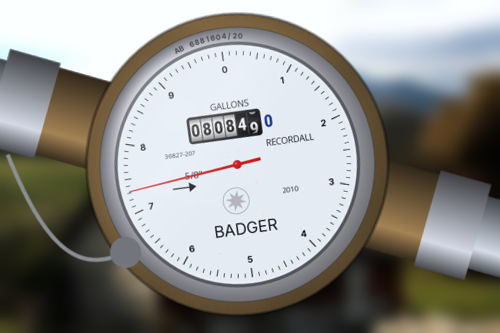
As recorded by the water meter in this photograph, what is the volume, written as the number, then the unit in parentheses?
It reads 808487.3 (gal)
